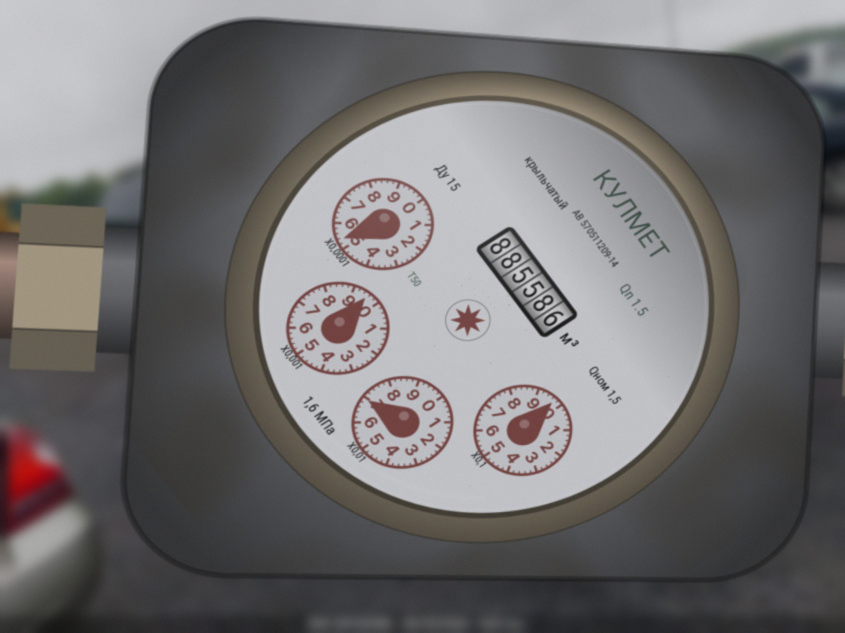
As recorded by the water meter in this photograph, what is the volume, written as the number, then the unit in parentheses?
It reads 885585.9695 (m³)
